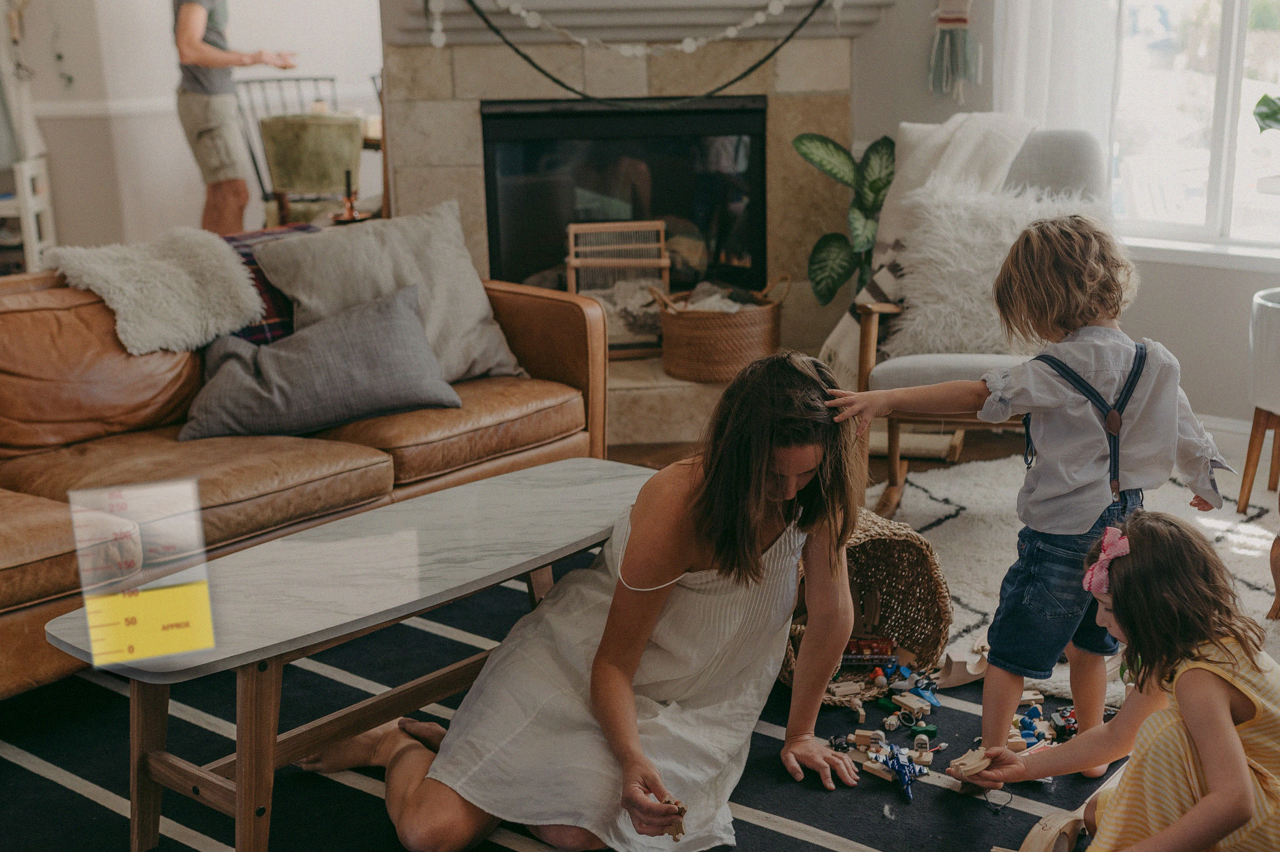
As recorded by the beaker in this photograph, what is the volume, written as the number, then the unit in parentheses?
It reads 100 (mL)
